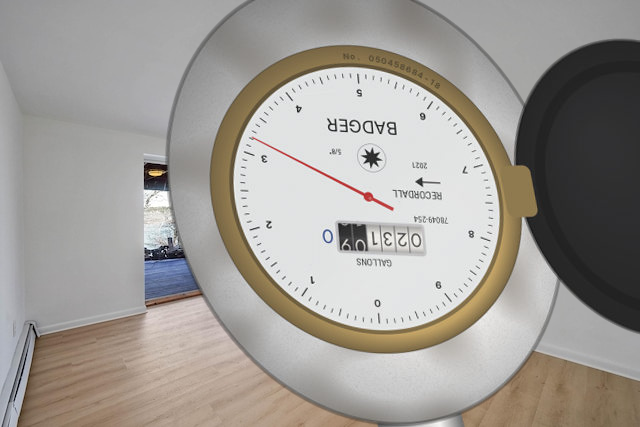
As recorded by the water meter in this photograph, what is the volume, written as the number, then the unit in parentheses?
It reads 231093.2 (gal)
